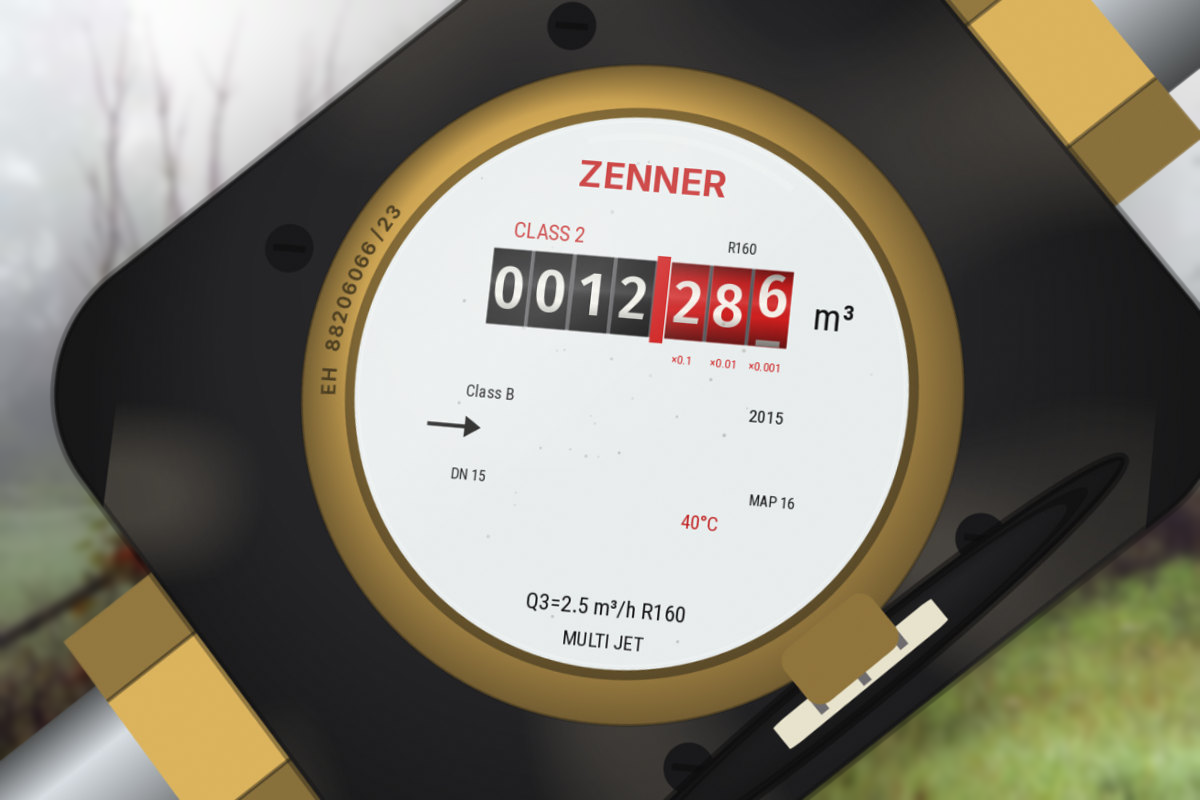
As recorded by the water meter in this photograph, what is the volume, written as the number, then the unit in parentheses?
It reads 12.286 (m³)
